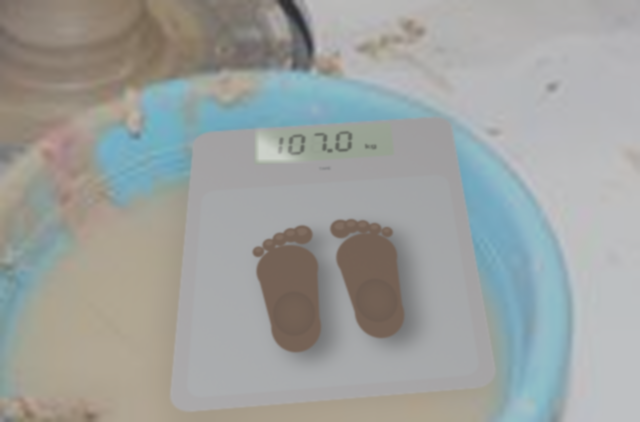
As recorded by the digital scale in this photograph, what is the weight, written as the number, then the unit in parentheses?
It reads 107.0 (kg)
